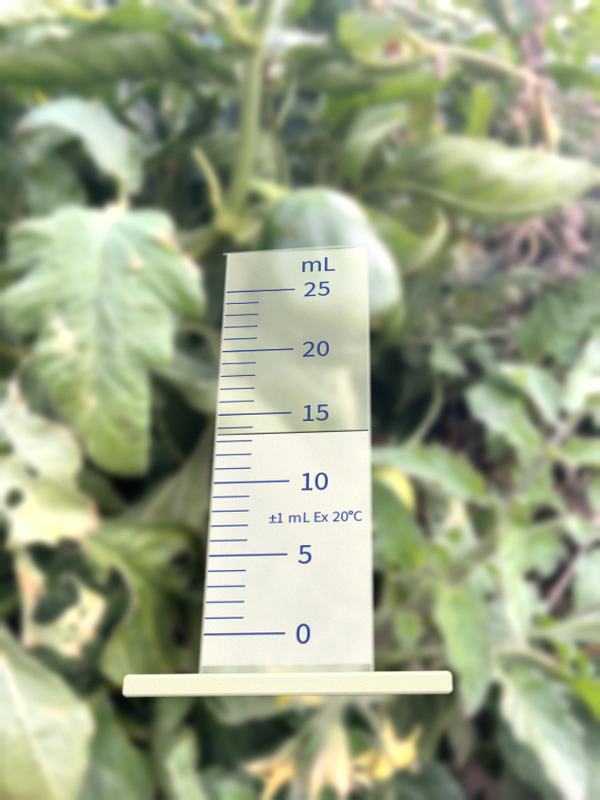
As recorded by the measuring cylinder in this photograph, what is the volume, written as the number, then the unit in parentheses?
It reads 13.5 (mL)
